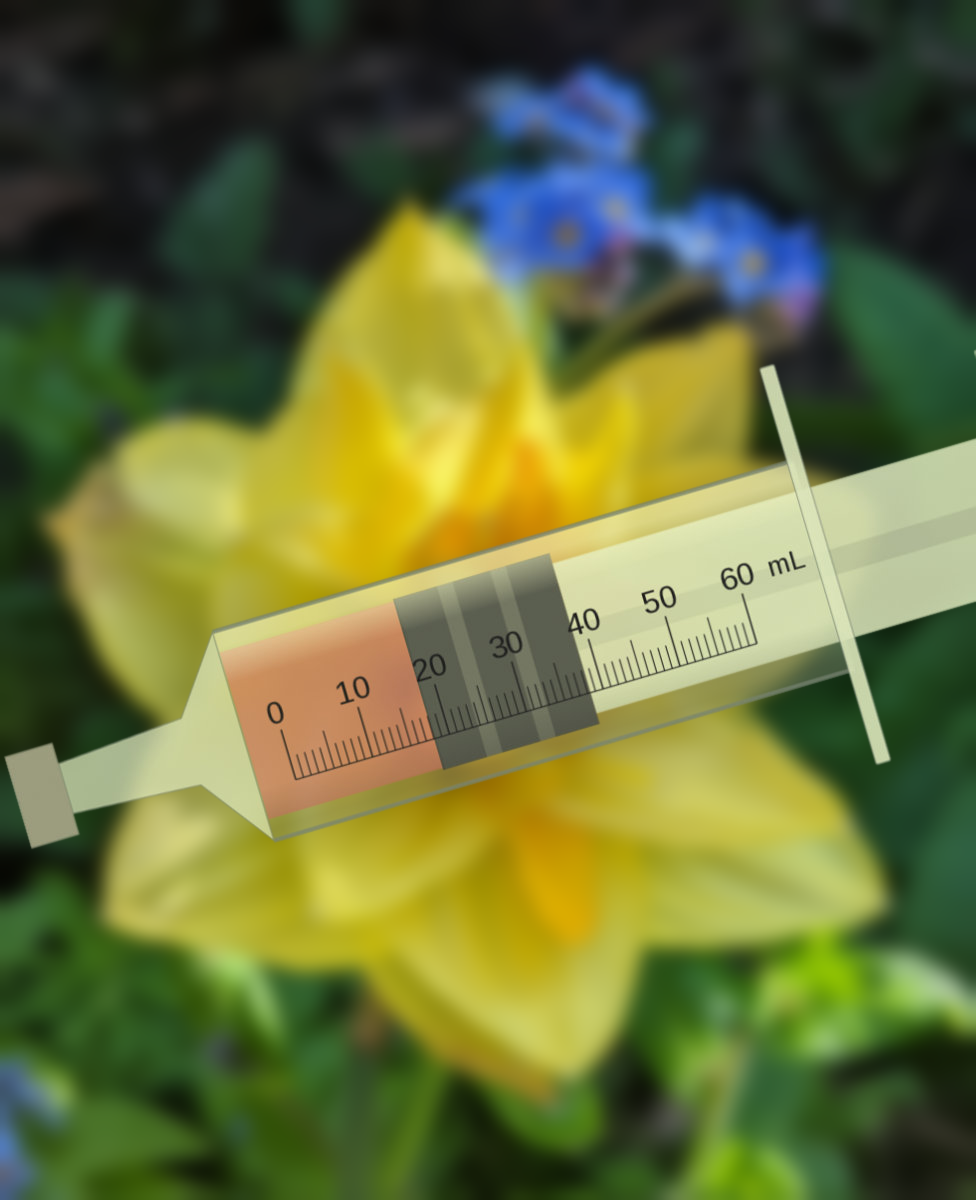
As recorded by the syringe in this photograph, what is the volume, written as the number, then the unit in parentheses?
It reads 18 (mL)
